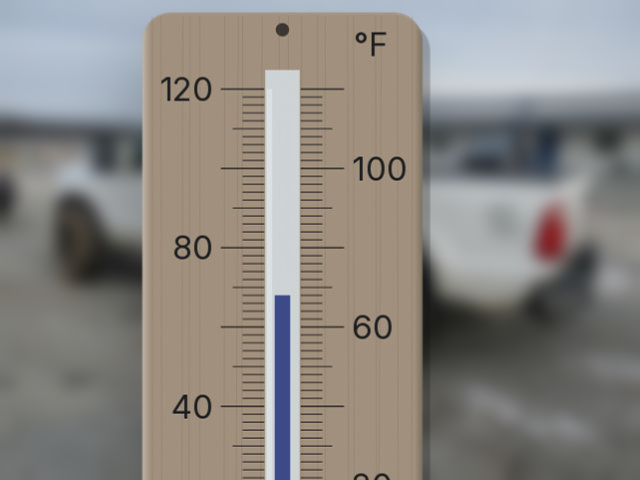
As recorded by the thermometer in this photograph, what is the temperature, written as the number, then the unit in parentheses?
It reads 68 (°F)
